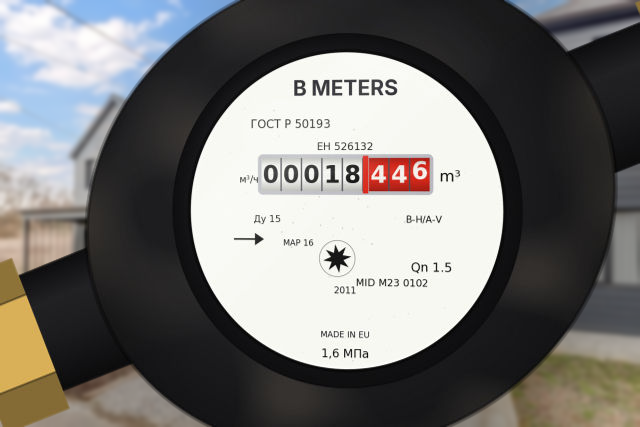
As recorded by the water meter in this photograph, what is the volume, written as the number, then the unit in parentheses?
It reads 18.446 (m³)
